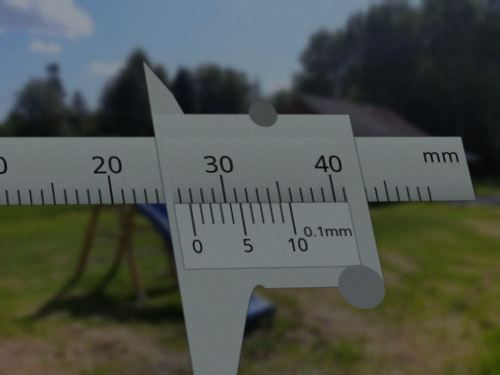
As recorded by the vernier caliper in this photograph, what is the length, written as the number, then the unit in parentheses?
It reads 26.8 (mm)
